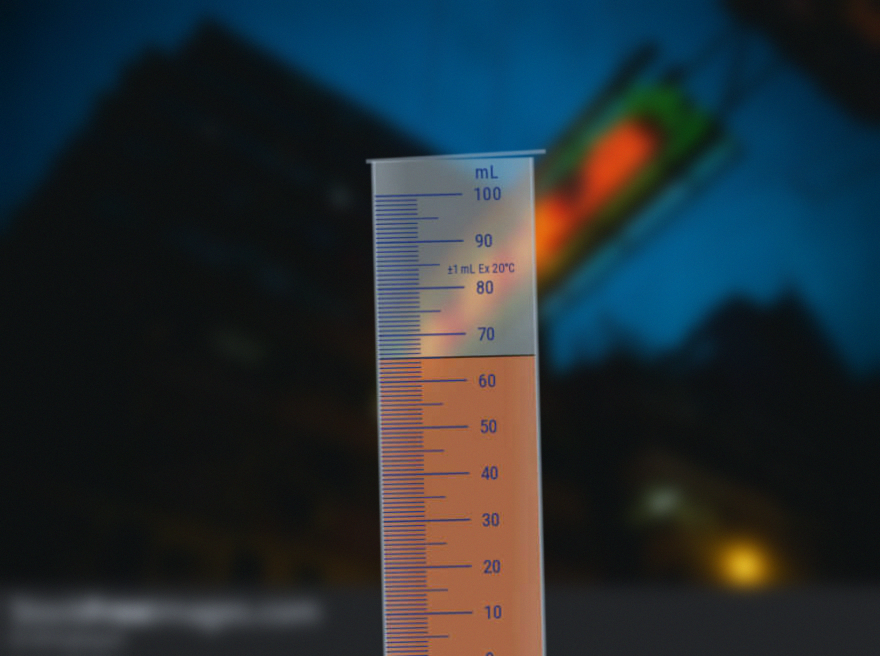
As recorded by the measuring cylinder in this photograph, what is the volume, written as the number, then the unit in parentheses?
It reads 65 (mL)
